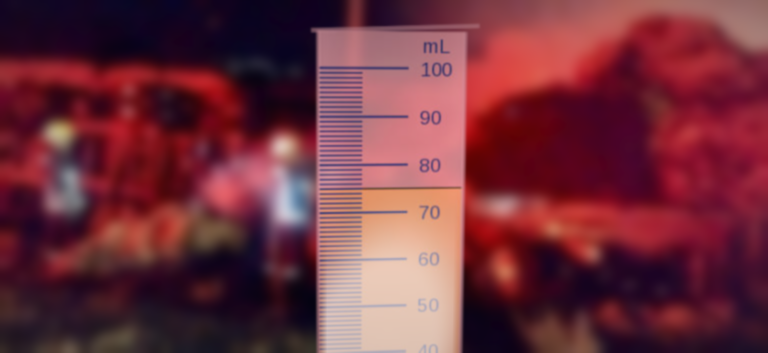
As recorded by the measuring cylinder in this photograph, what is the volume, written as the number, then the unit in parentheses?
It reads 75 (mL)
